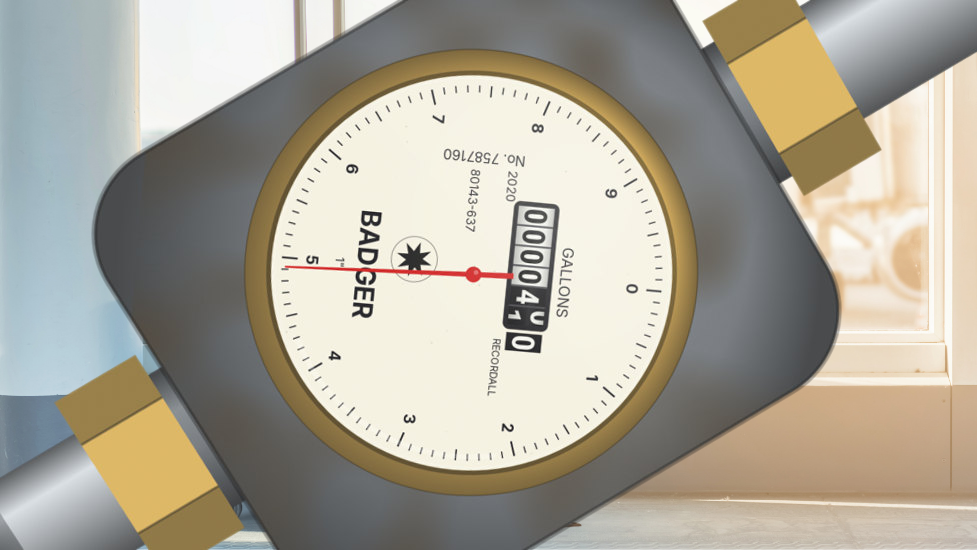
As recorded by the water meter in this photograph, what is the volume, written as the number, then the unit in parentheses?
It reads 404.9 (gal)
